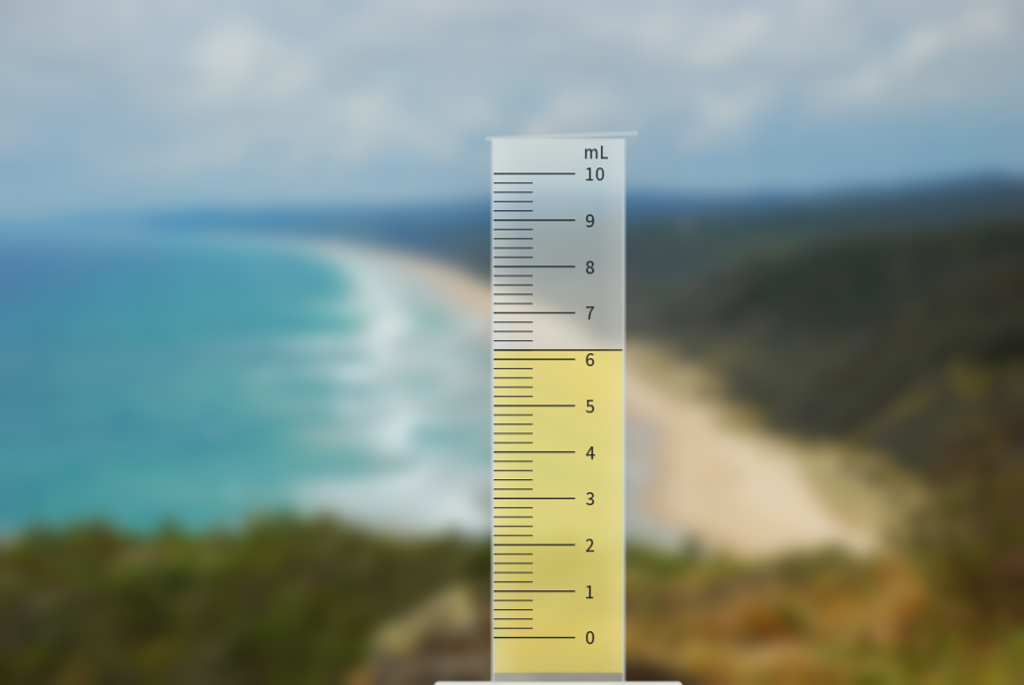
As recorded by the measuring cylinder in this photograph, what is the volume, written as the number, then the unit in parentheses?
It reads 6.2 (mL)
